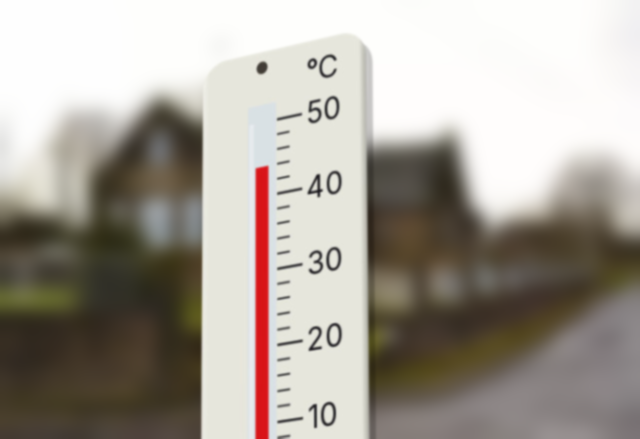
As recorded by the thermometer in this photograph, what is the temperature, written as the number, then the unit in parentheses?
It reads 44 (°C)
